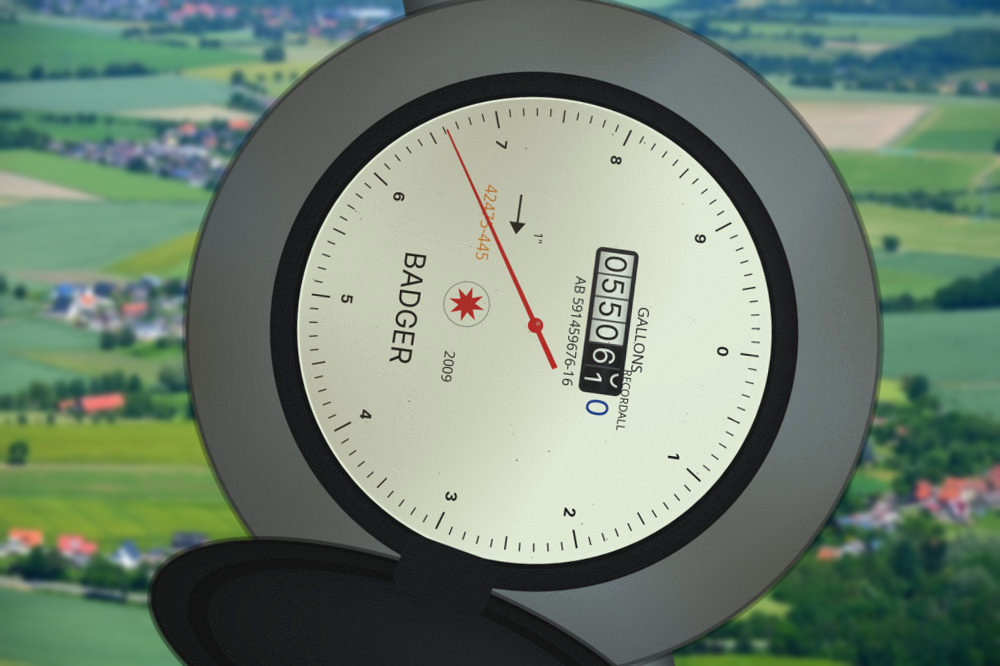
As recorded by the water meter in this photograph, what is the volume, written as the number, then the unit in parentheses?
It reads 550606.6 (gal)
